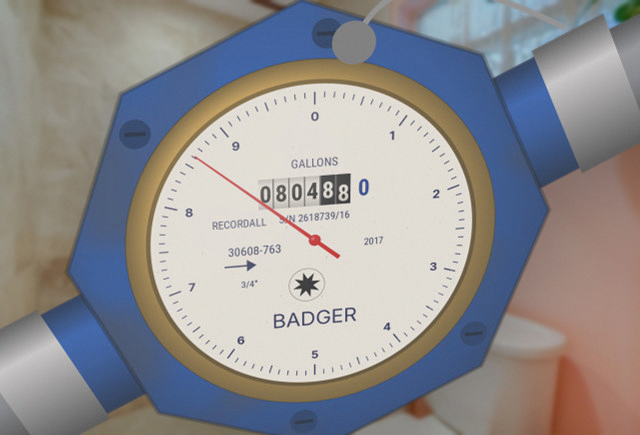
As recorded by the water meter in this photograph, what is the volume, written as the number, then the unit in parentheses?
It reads 804878.6 (gal)
